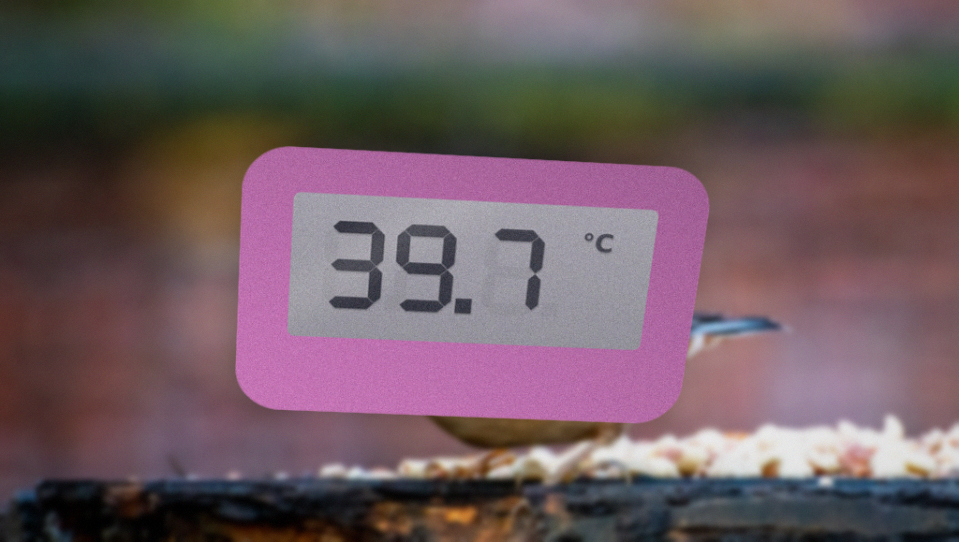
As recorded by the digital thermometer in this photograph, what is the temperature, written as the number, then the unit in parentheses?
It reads 39.7 (°C)
